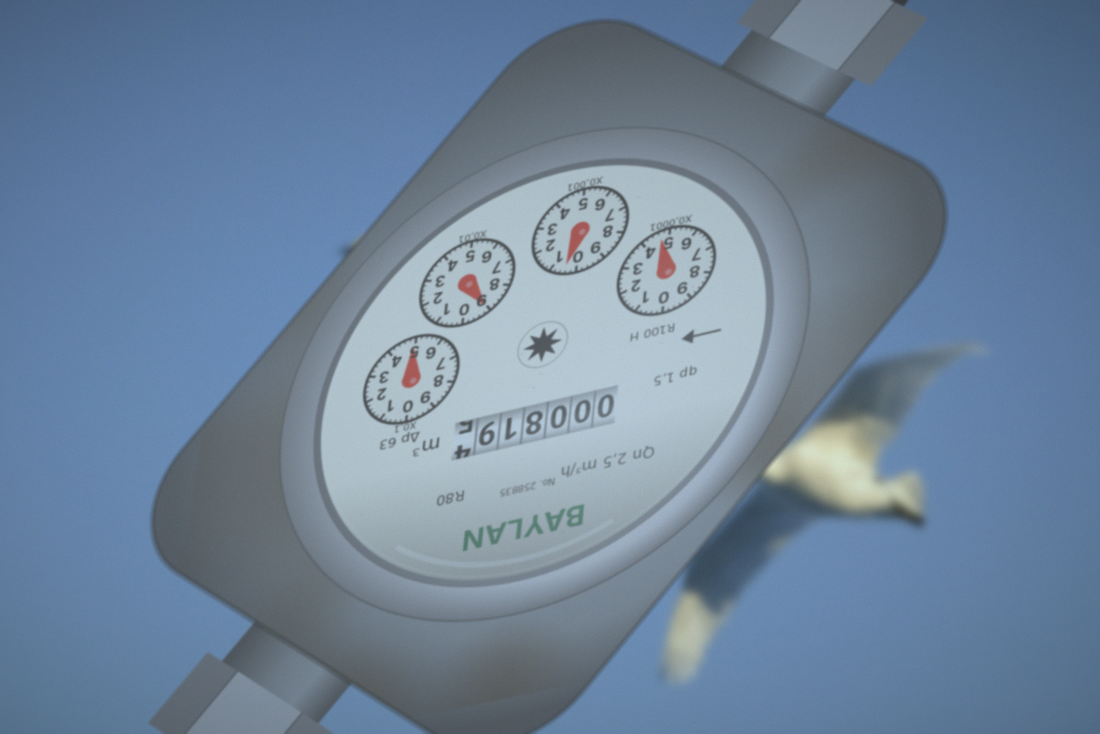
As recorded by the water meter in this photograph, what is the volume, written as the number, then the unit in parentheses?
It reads 8194.4904 (m³)
